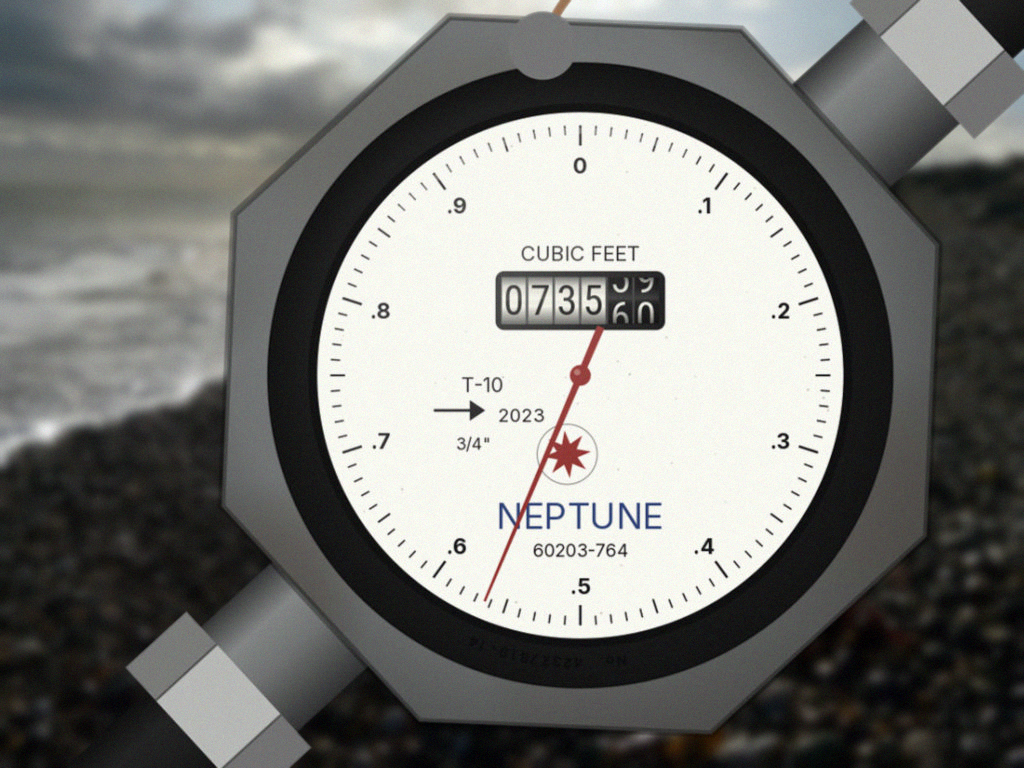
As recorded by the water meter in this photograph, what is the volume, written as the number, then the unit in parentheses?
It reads 73559.56 (ft³)
